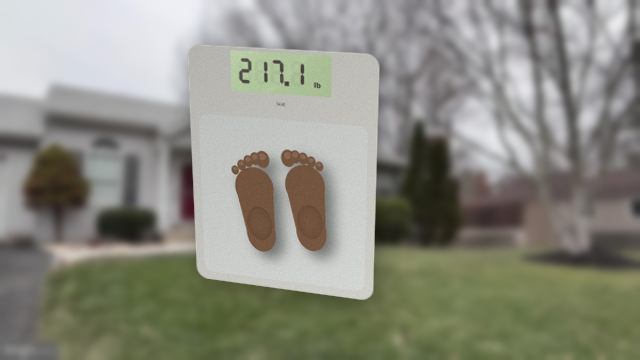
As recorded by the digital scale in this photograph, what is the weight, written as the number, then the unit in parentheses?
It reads 217.1 (lb)
